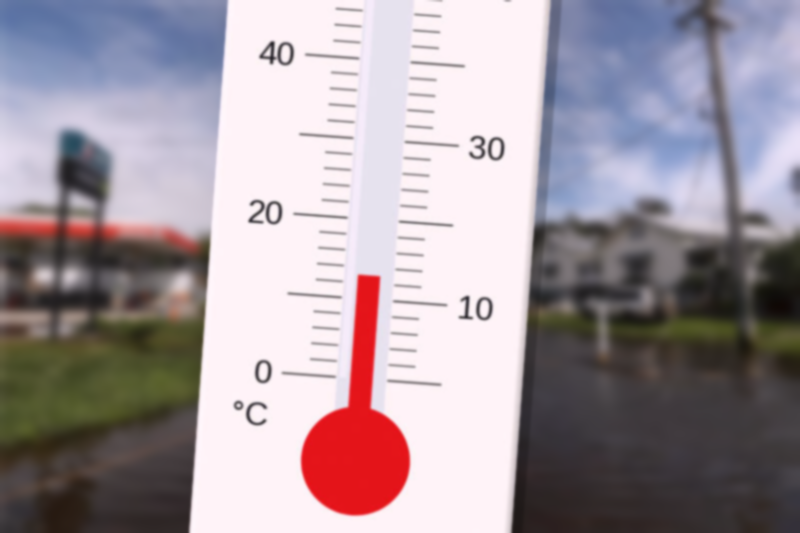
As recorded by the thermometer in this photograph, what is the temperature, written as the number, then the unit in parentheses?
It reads 13 (°C)
